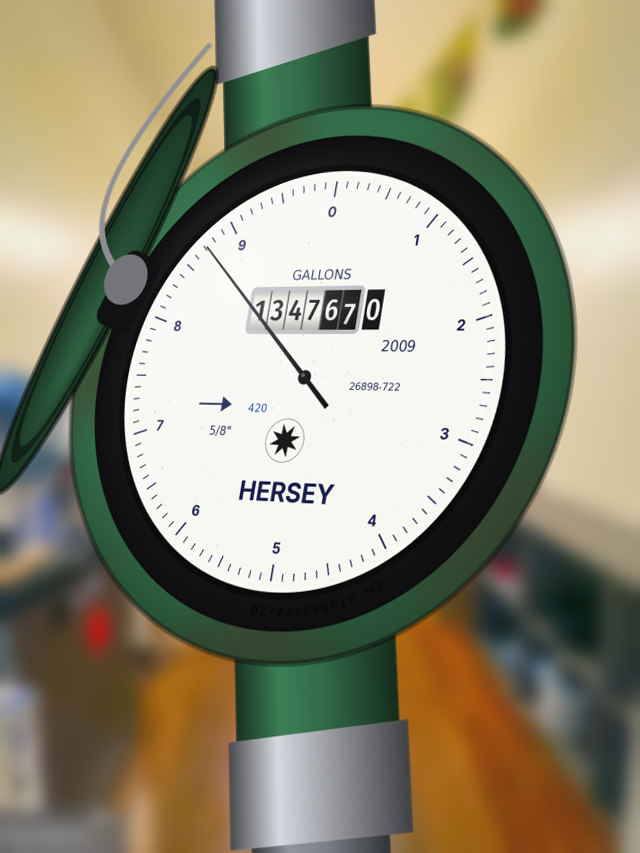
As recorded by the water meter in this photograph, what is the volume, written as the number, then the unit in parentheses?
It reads 1347668.7 (gal)
